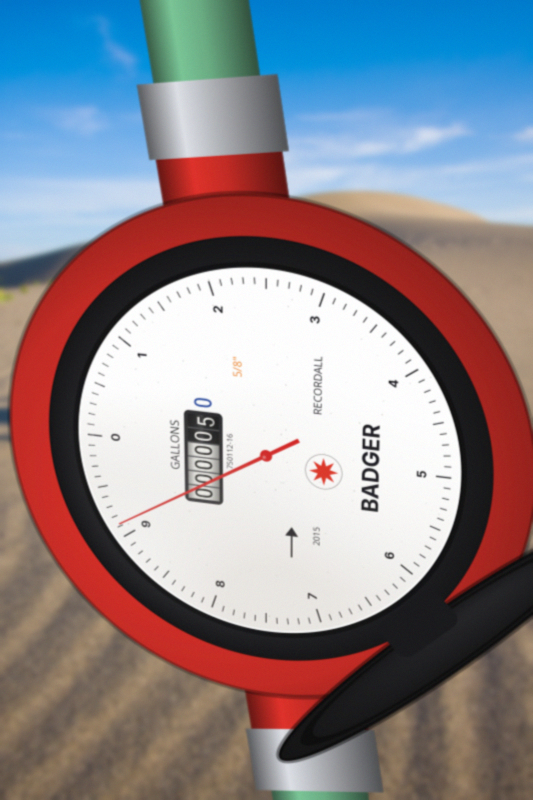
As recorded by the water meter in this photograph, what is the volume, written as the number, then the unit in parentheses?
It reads 49.1 (gal)
